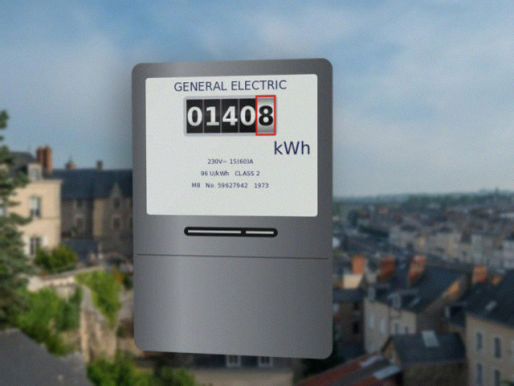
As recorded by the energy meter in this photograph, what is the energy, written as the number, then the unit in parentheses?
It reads 140.8 (kWh)
